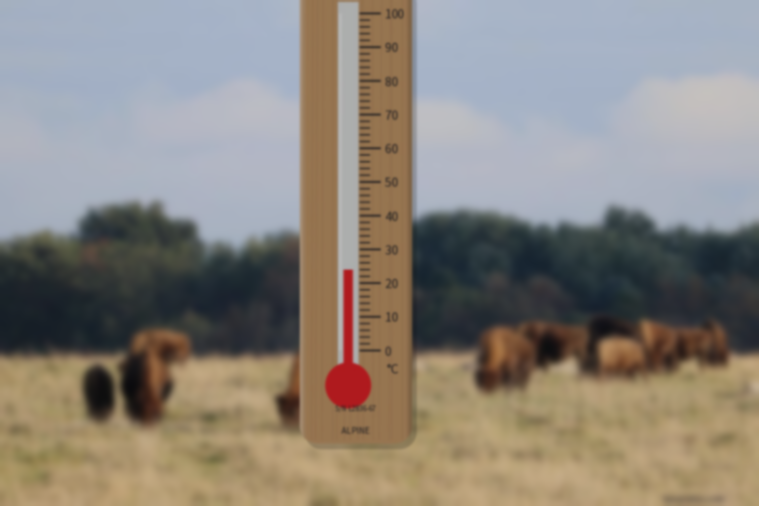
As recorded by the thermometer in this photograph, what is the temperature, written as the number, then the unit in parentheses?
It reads 24 (°C)
